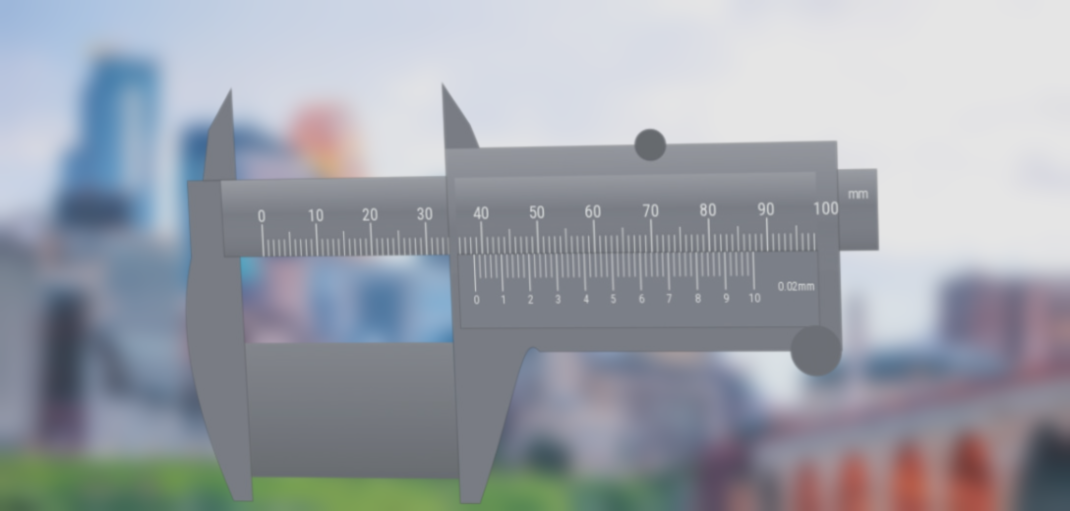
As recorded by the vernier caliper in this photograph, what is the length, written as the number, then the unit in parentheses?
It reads 38.5 (mm)
